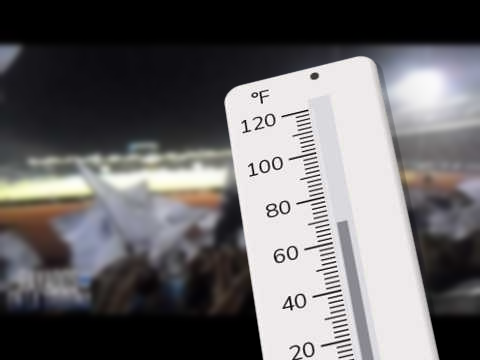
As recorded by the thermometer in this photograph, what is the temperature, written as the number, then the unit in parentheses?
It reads 68 (°F)
